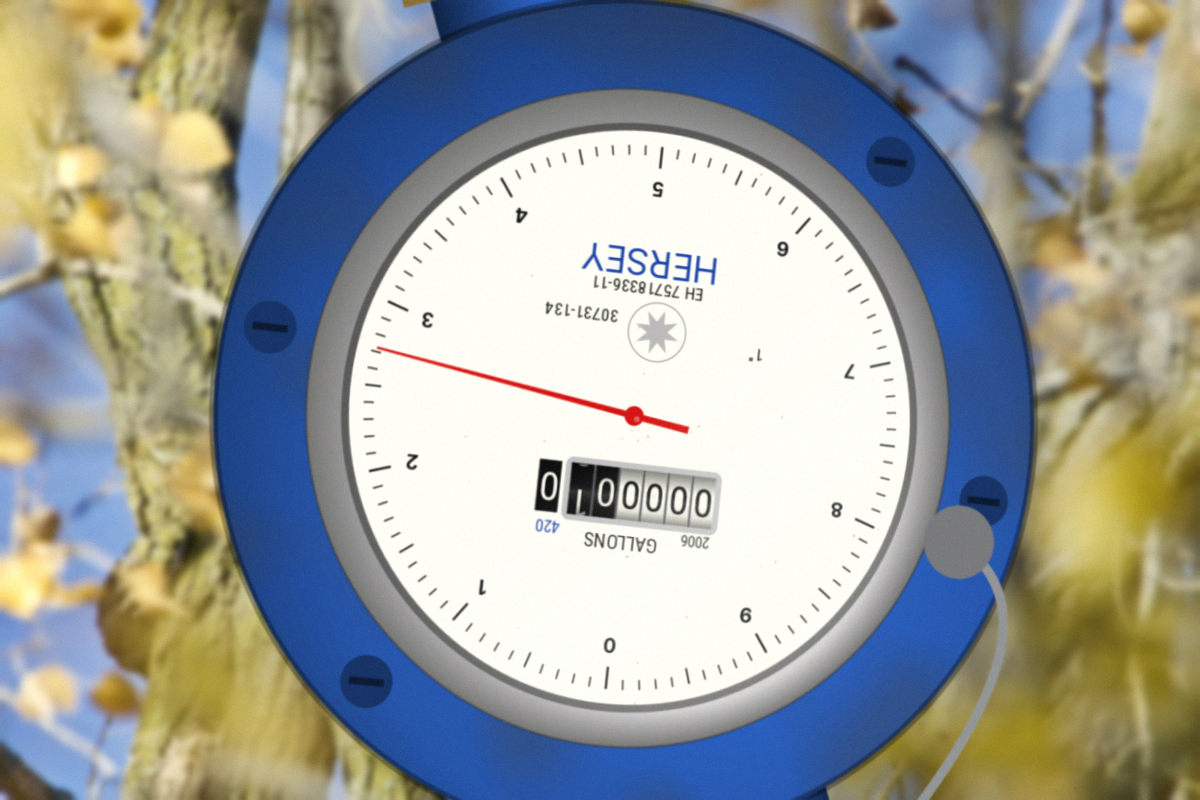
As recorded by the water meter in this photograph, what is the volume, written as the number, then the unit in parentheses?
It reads 12.7 (gal)
